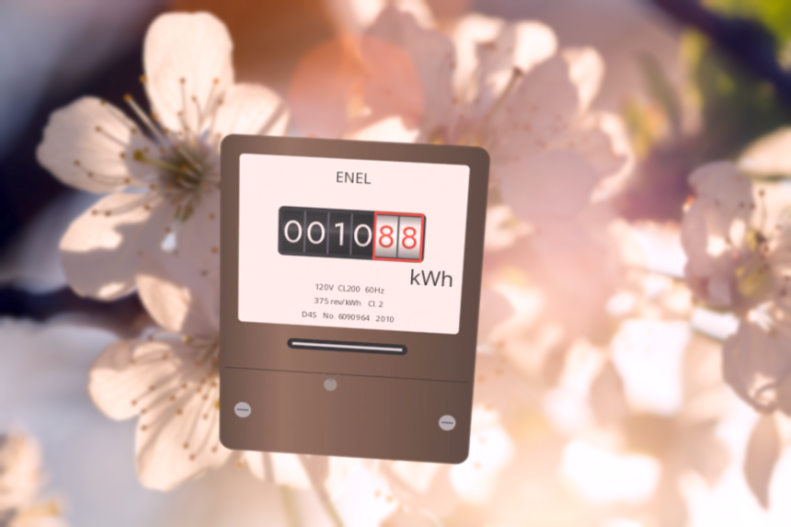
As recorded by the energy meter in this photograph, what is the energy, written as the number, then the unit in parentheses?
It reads 10.88 (kWh)
